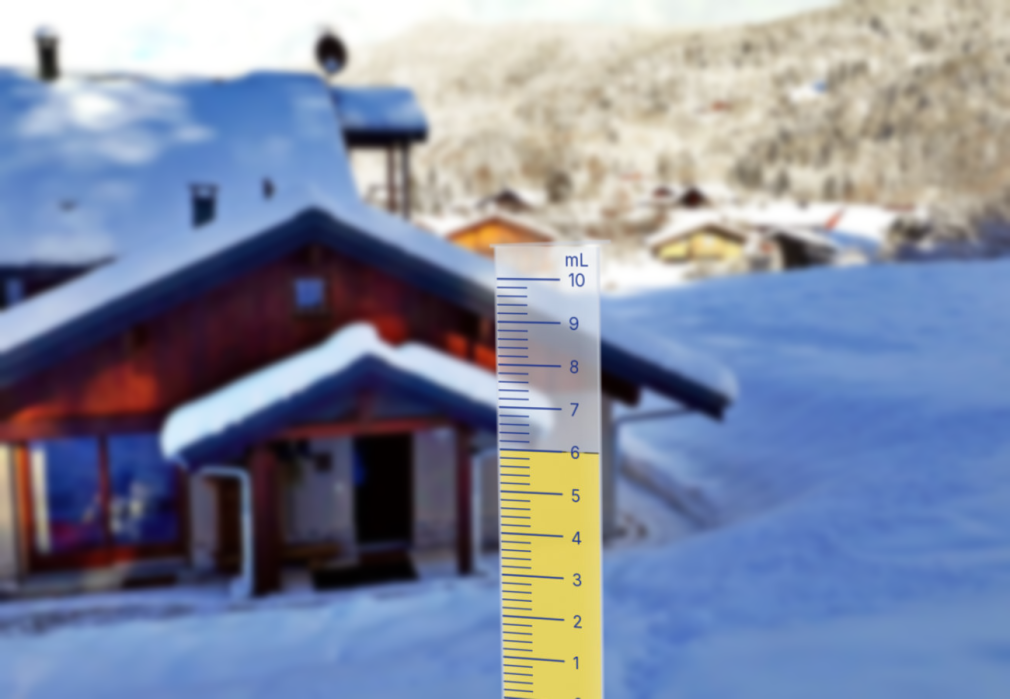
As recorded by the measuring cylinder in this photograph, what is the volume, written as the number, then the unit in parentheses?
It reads 6 (mL)
